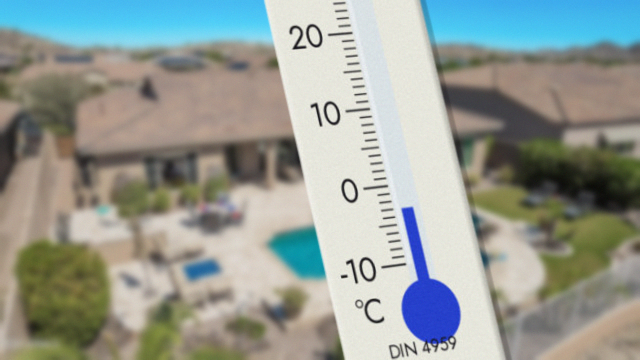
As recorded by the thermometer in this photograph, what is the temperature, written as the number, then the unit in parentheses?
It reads -3 (°C)
